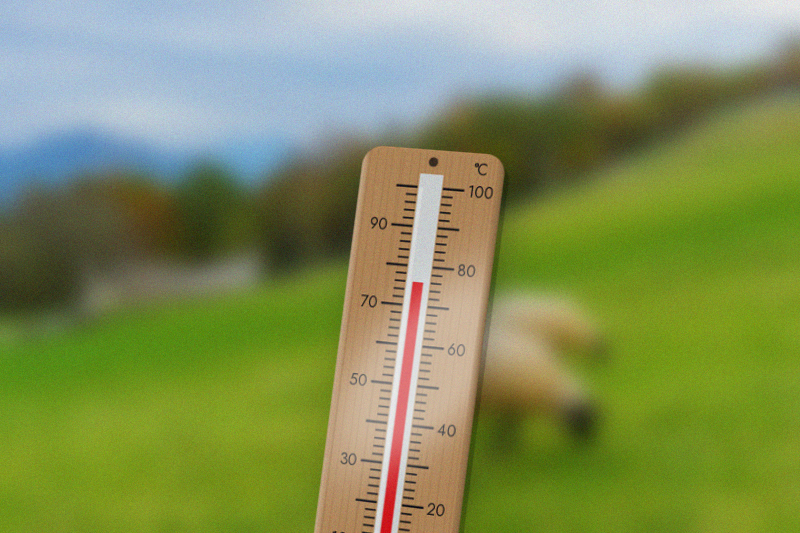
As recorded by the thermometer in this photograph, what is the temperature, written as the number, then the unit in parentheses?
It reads 76 (°C)
